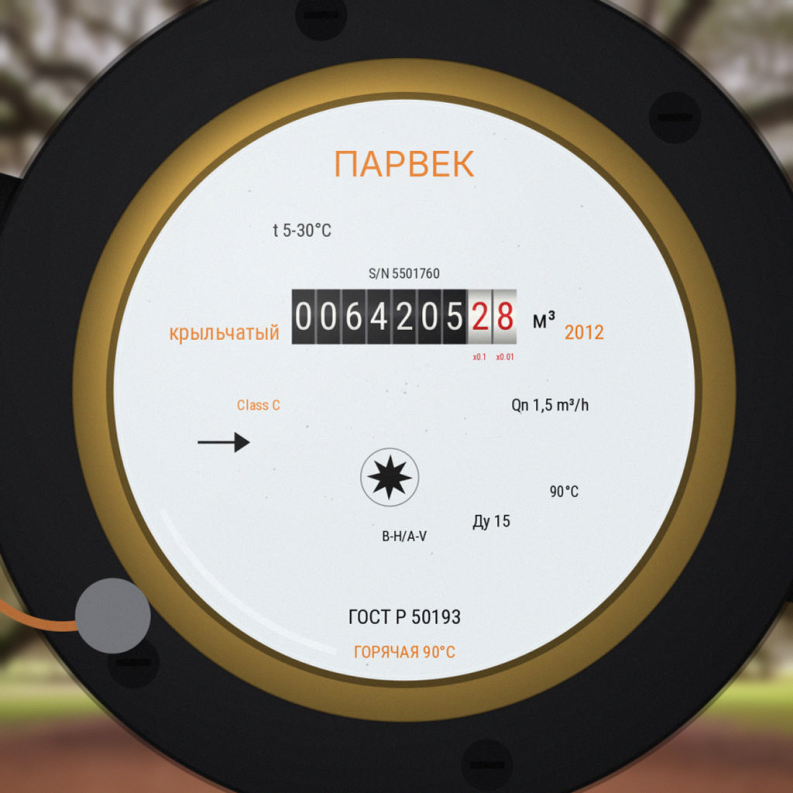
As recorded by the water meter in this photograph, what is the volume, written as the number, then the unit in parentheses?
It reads 64205.28 (m³)
